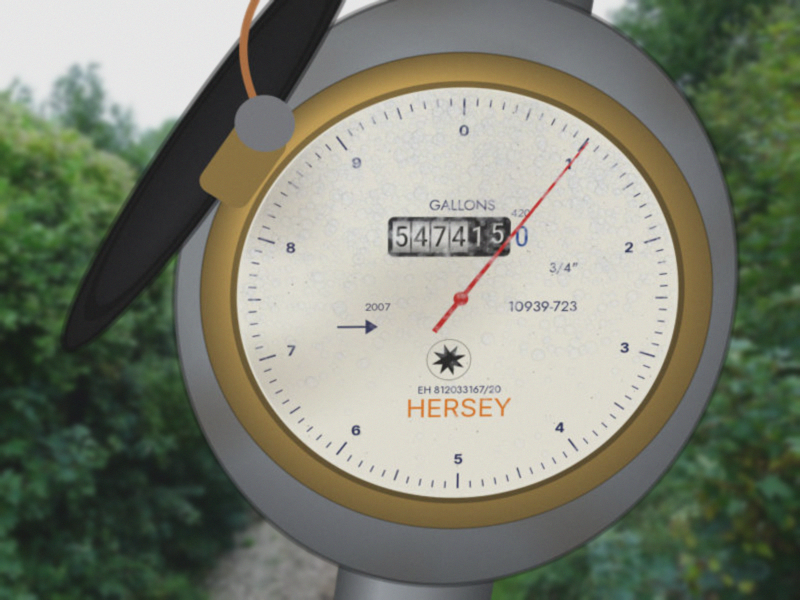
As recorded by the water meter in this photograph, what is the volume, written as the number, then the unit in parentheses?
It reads 5474151.0 (gal)
